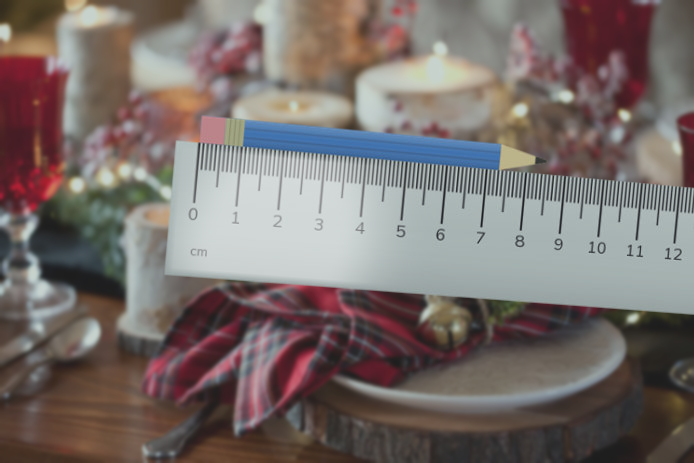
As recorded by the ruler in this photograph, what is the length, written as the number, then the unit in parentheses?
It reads 8.5 (cm)
